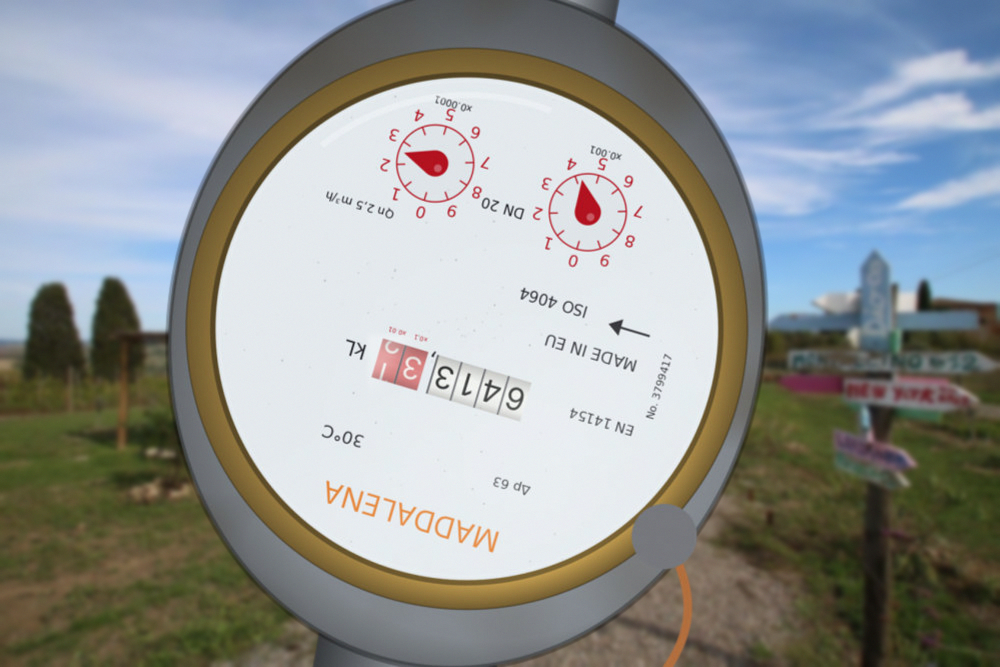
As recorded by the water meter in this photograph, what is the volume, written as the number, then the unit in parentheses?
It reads 6413.3142 (kL)
